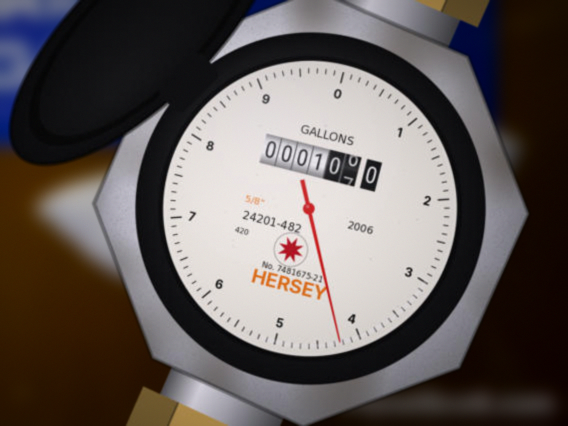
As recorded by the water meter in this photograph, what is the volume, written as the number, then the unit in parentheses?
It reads 1064.2 (gal)
